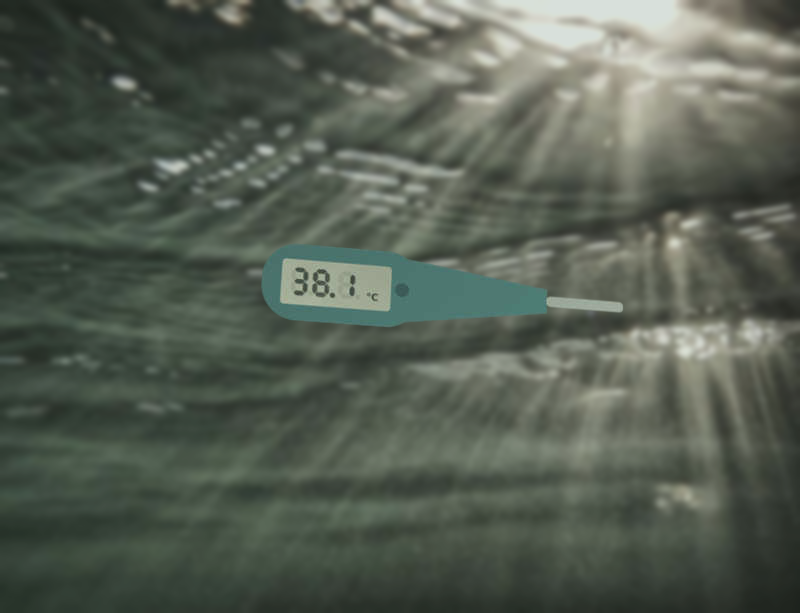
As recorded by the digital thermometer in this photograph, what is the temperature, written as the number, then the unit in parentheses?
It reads 38.1 (°C)
